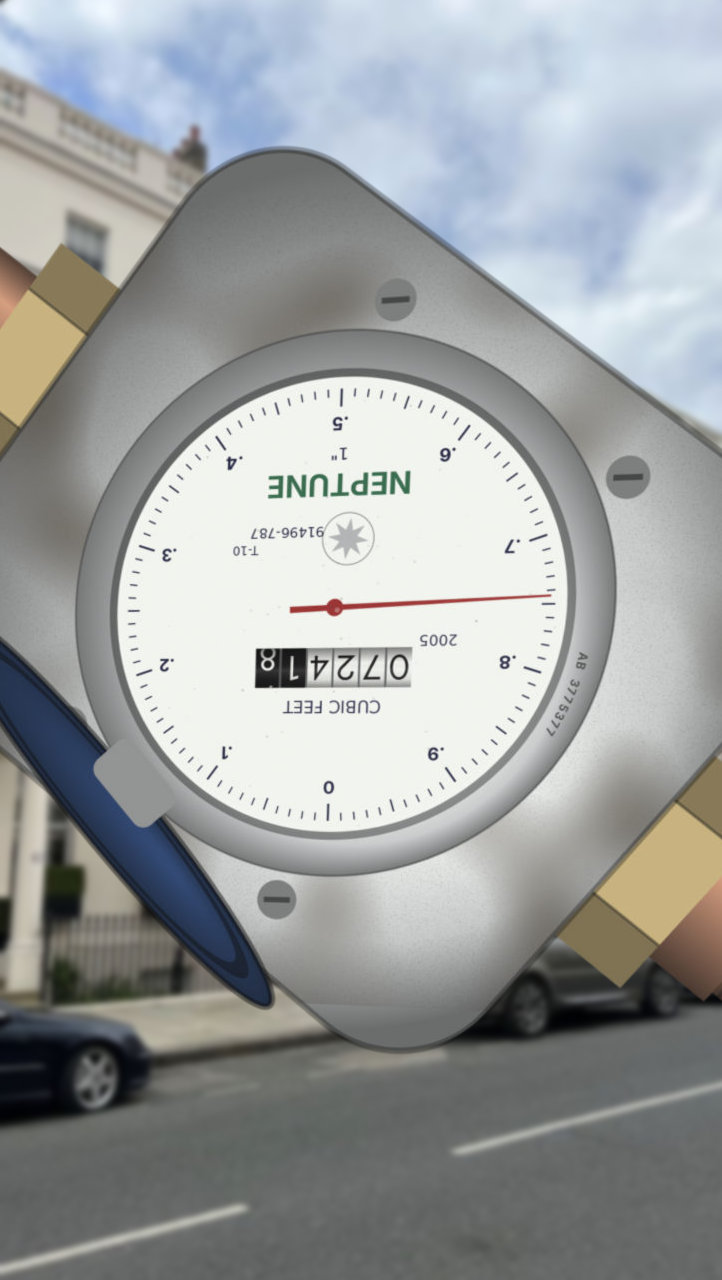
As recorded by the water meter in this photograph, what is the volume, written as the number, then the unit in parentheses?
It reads 72417.74 (ft³)
